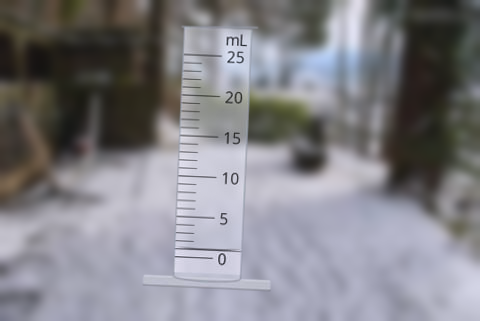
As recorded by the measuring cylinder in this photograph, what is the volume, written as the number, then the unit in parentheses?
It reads 1 (mL)
